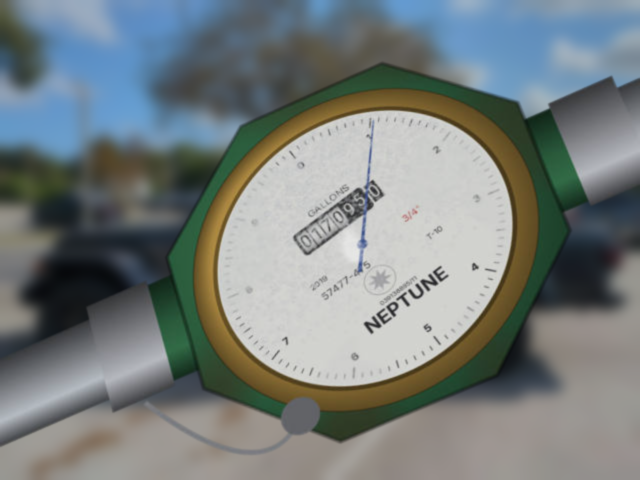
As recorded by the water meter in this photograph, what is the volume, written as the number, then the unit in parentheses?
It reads 170951.0 (gal)
